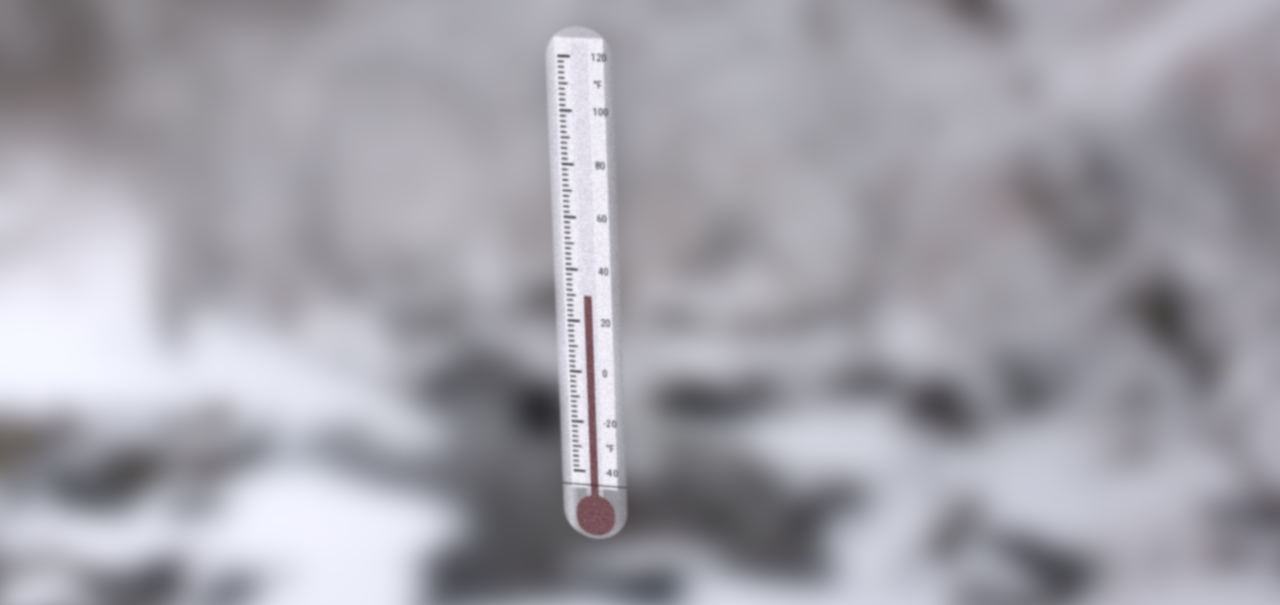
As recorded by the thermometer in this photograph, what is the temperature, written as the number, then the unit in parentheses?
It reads 30 (°F)
